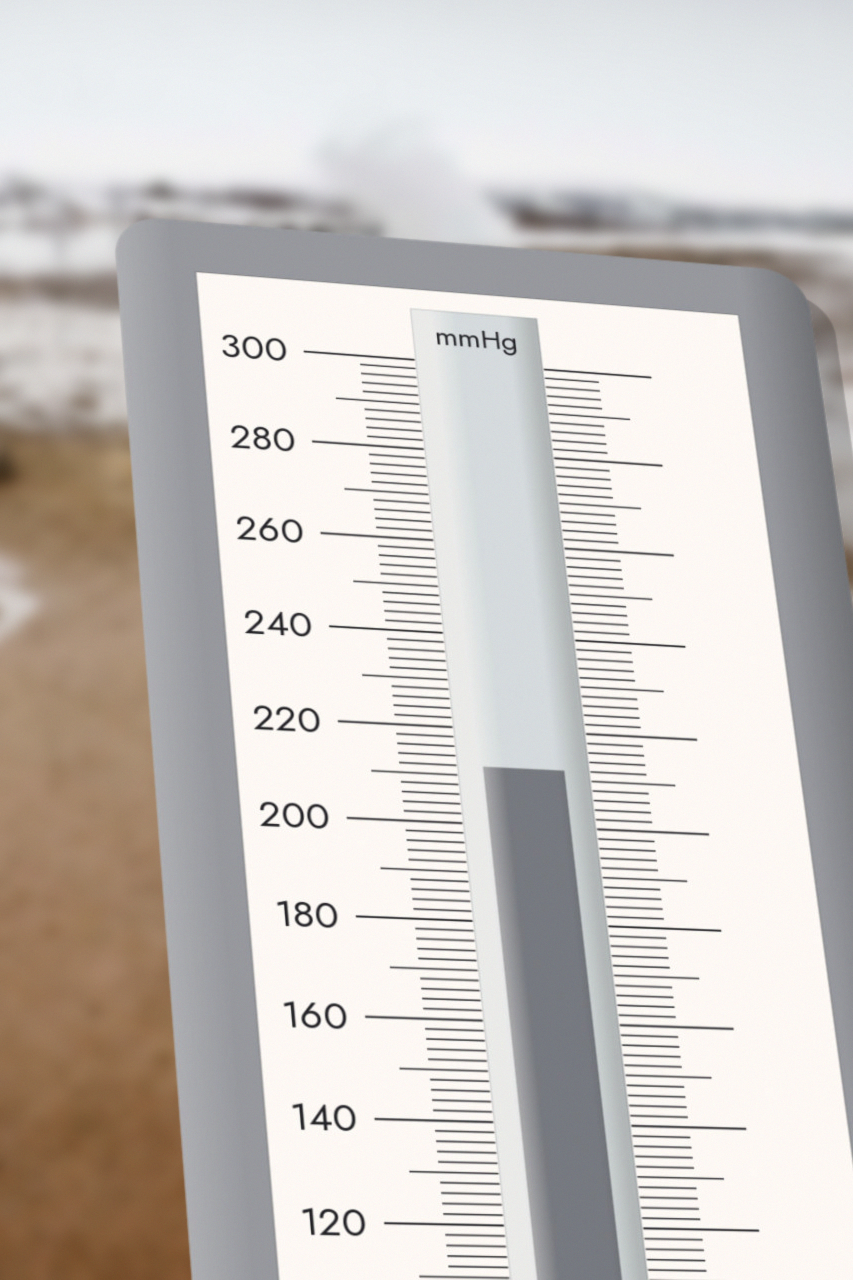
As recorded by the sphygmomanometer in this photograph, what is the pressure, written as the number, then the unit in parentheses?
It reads 212 (mmHg)
